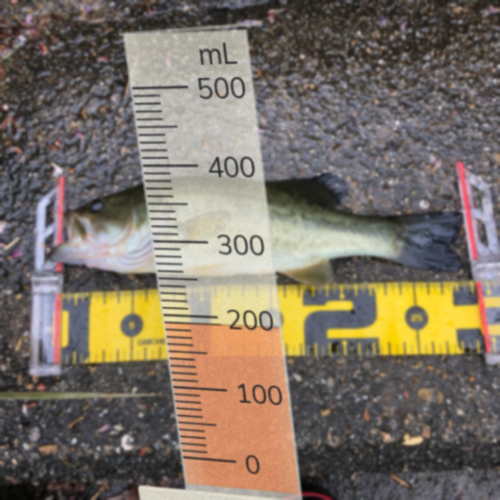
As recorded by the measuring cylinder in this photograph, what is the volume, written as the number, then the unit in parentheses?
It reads 190 (mL)
